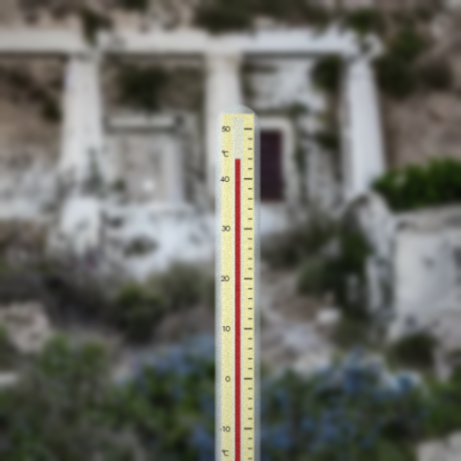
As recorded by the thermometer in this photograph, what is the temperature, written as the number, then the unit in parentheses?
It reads 44 (°C)
